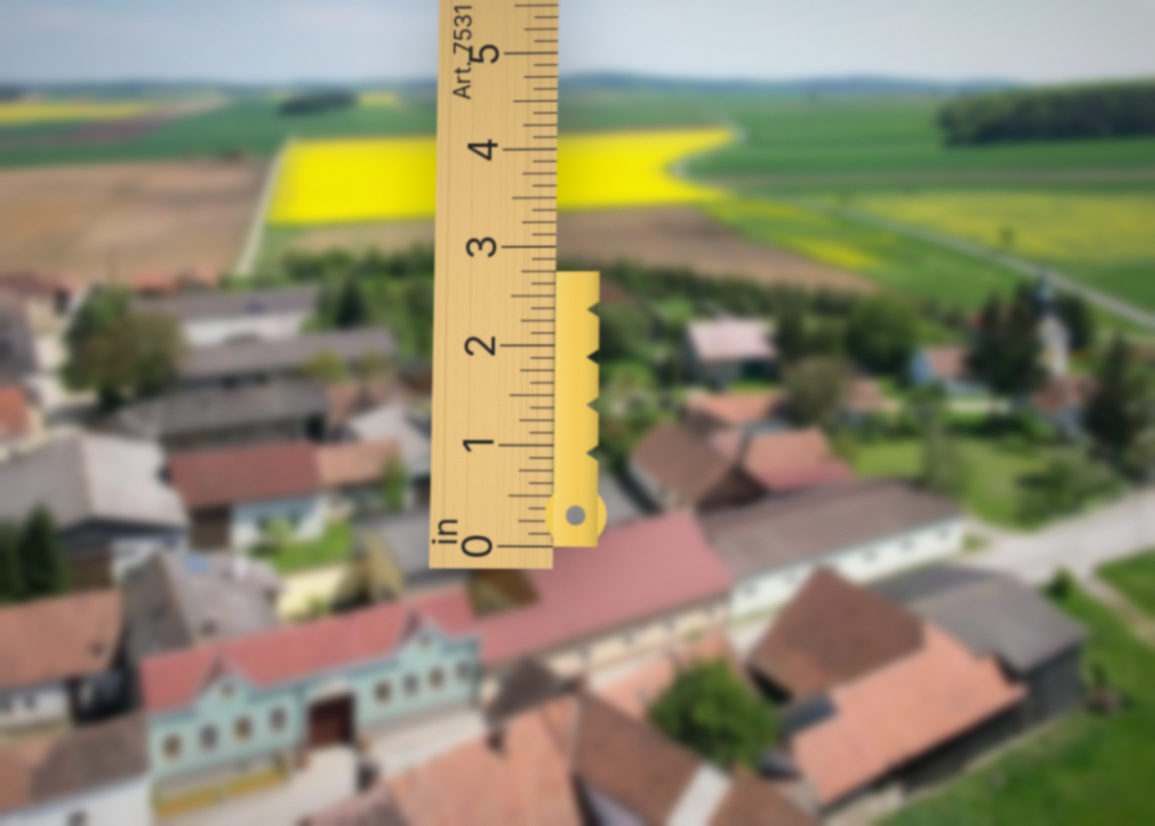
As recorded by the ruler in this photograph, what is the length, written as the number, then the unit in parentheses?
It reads 2.75 (in)
